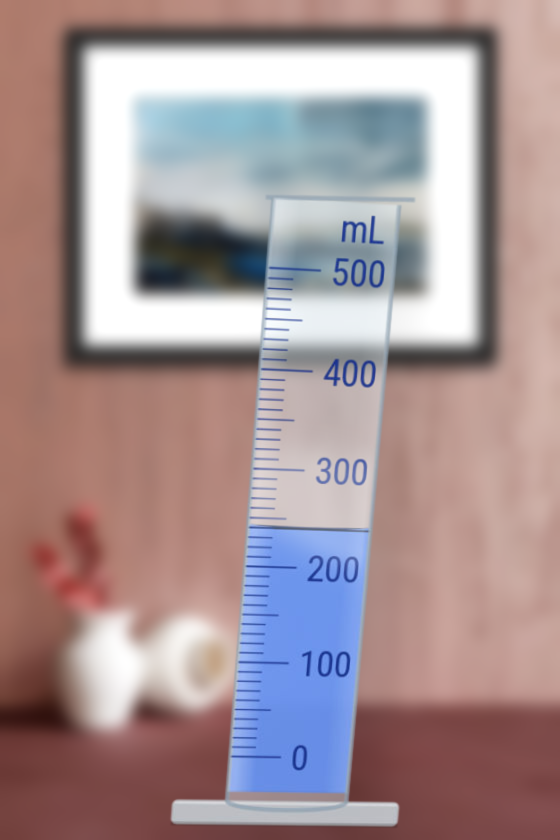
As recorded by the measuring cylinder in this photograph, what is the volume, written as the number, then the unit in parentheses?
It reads 240 (mL)
